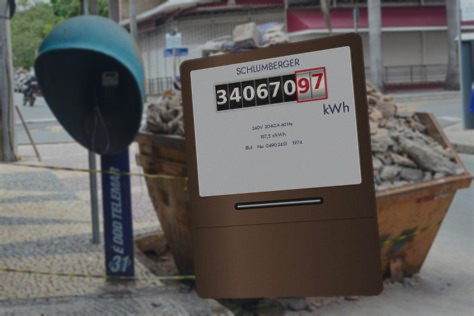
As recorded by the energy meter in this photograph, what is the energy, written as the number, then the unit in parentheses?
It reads 340670.97 (kWh)
